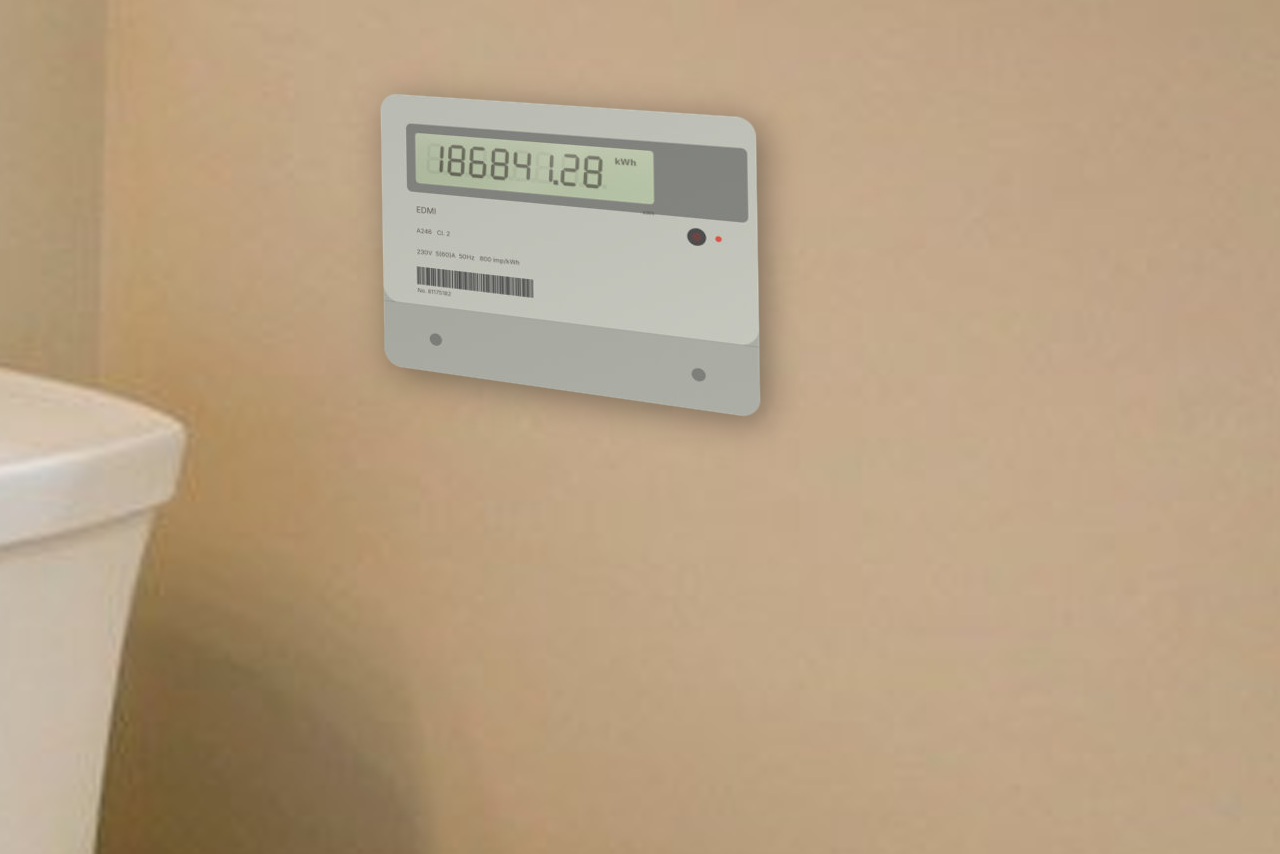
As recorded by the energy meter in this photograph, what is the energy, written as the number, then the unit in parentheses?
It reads 186841.28 (kWh)
